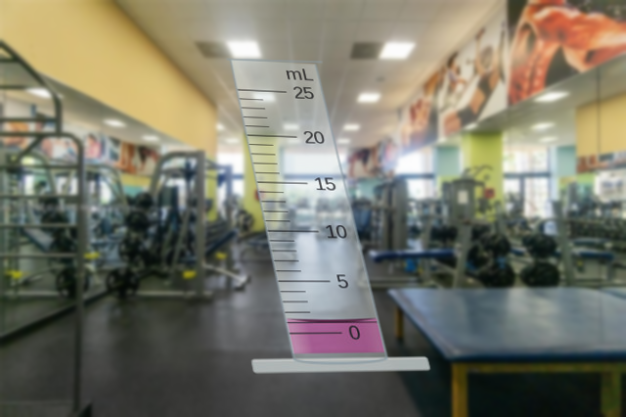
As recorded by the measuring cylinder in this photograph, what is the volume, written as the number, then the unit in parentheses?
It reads 1 (mL)
